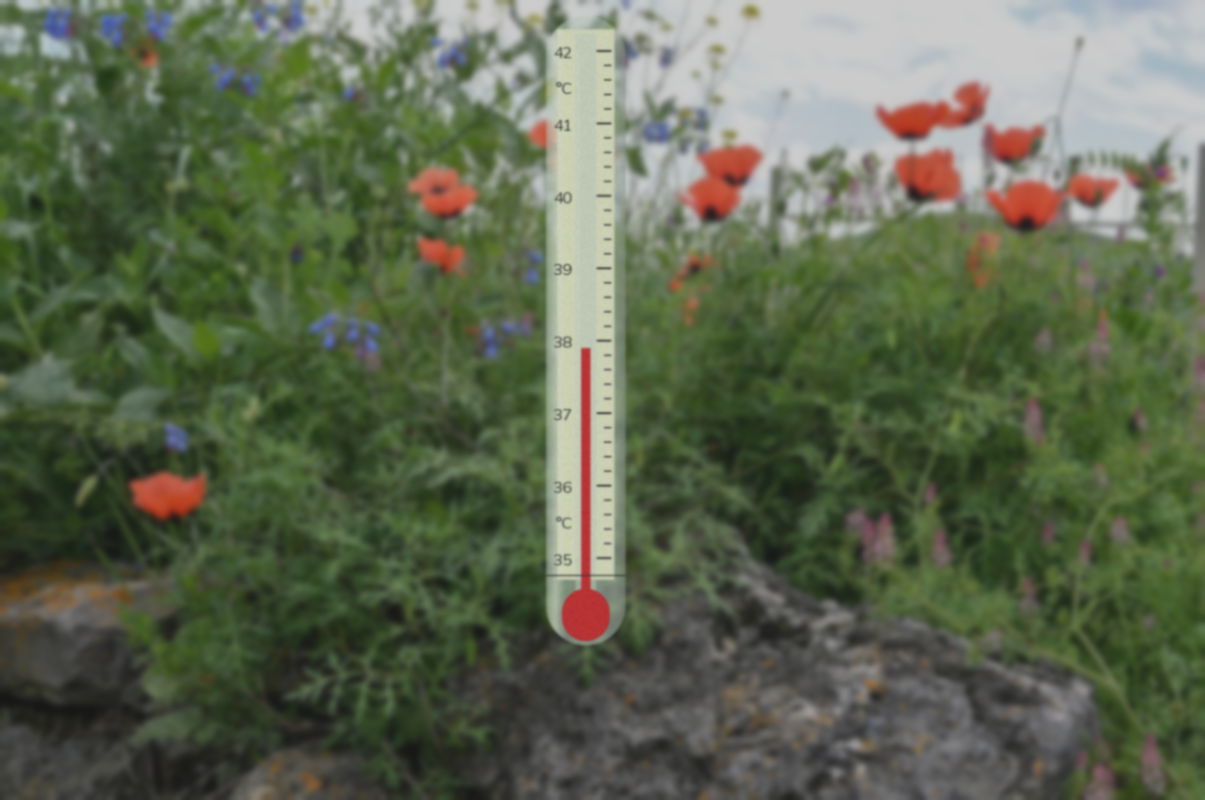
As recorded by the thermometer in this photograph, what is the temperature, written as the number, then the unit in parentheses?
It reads 37.9 (°C)
